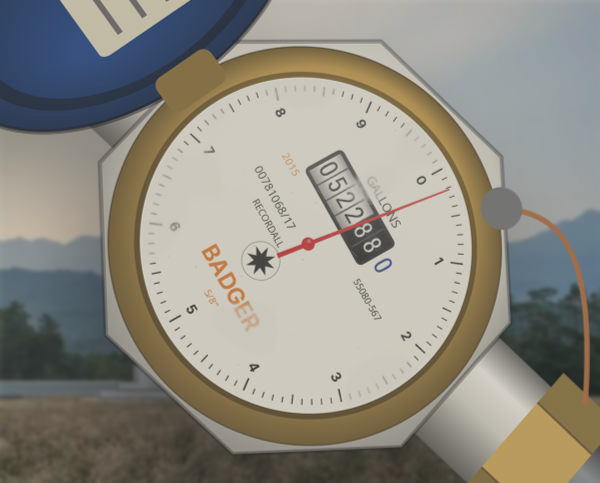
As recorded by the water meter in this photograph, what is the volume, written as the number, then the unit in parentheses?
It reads 522880.2 (gal)
